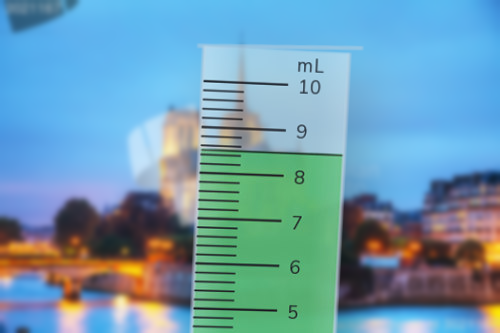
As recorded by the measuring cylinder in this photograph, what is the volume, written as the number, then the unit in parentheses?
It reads 8.5 (mL)
